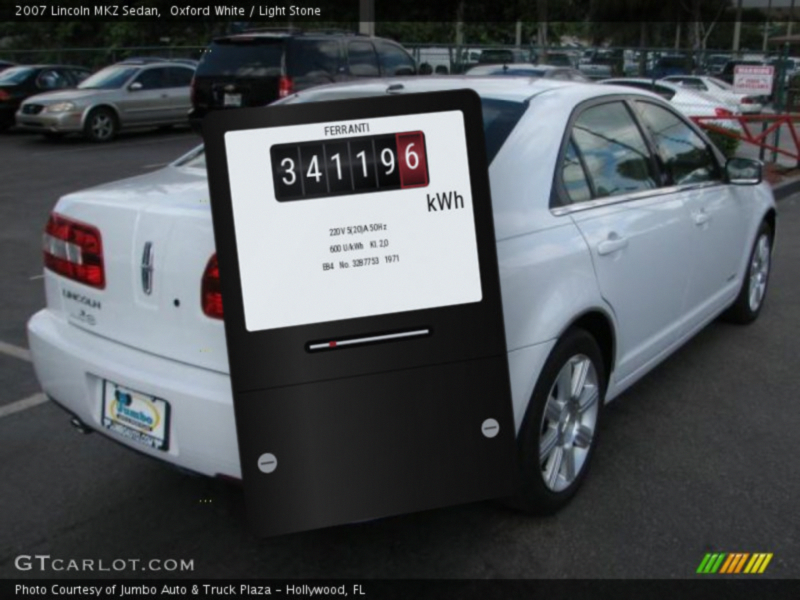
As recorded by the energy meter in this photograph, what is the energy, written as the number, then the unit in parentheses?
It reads 34119.6 (kWh)
